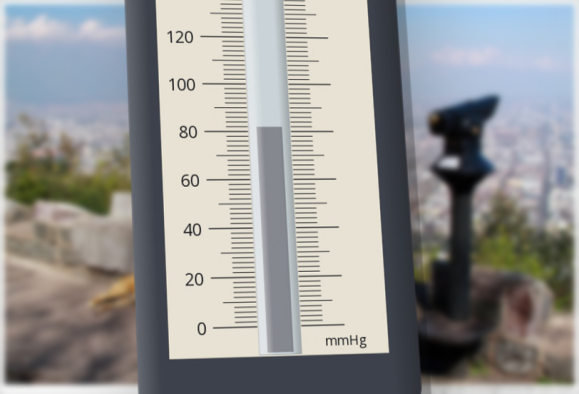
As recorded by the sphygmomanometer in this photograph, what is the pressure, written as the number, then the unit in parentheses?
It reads 82 (mmHg)
